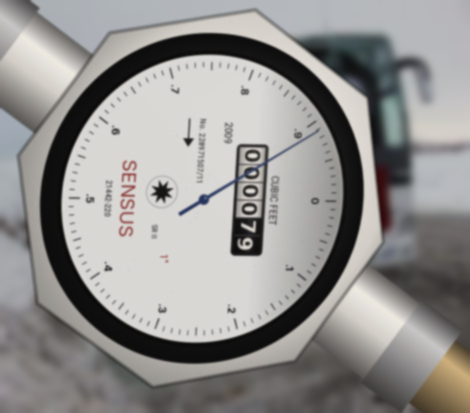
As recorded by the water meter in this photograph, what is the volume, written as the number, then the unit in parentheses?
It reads 78.91 (ft³)
